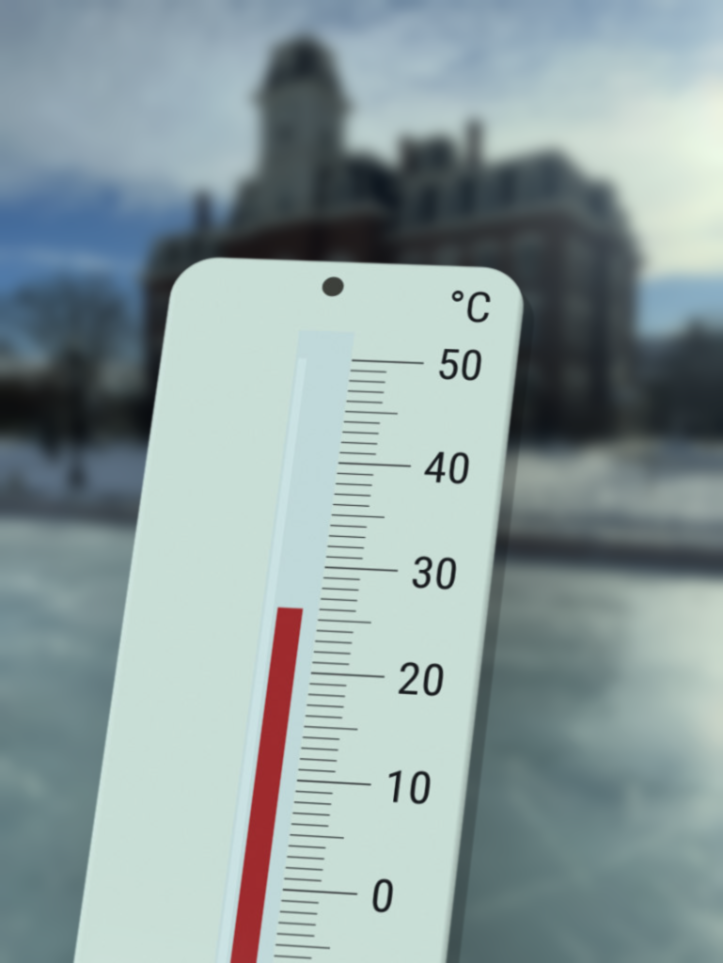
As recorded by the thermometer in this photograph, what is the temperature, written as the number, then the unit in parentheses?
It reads 26 (°C)
